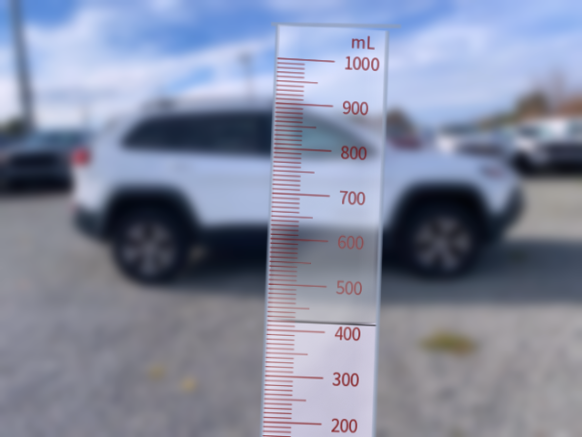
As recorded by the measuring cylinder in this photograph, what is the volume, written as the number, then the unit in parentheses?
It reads 420 (mL)
